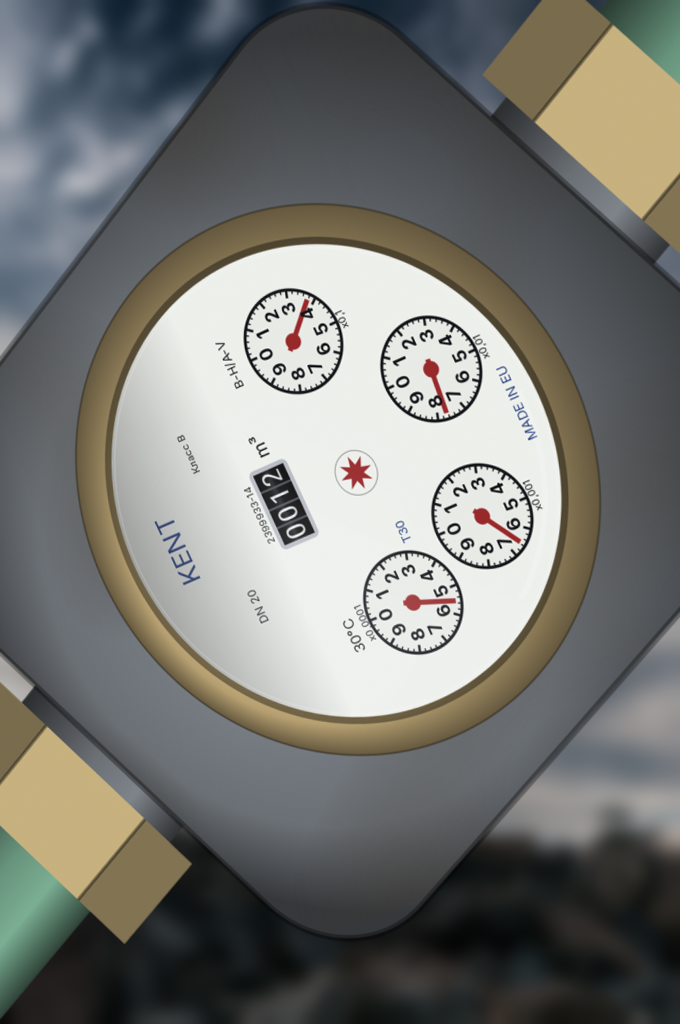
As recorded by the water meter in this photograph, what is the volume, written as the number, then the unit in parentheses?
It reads 12.3765 (m³)
